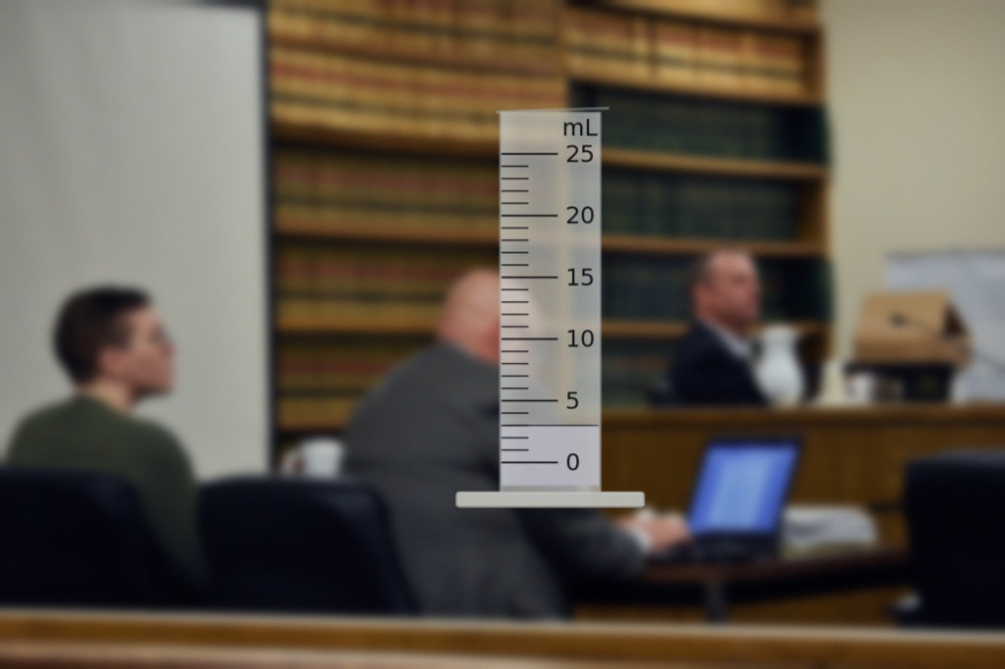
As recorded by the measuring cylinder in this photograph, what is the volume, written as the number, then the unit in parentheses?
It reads 3 (mL)
